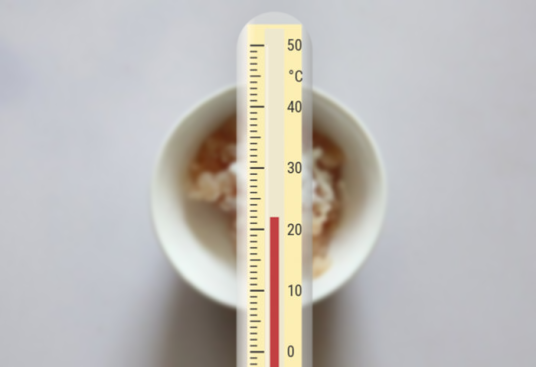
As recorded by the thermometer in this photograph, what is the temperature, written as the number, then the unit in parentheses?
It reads 22 (°C)
